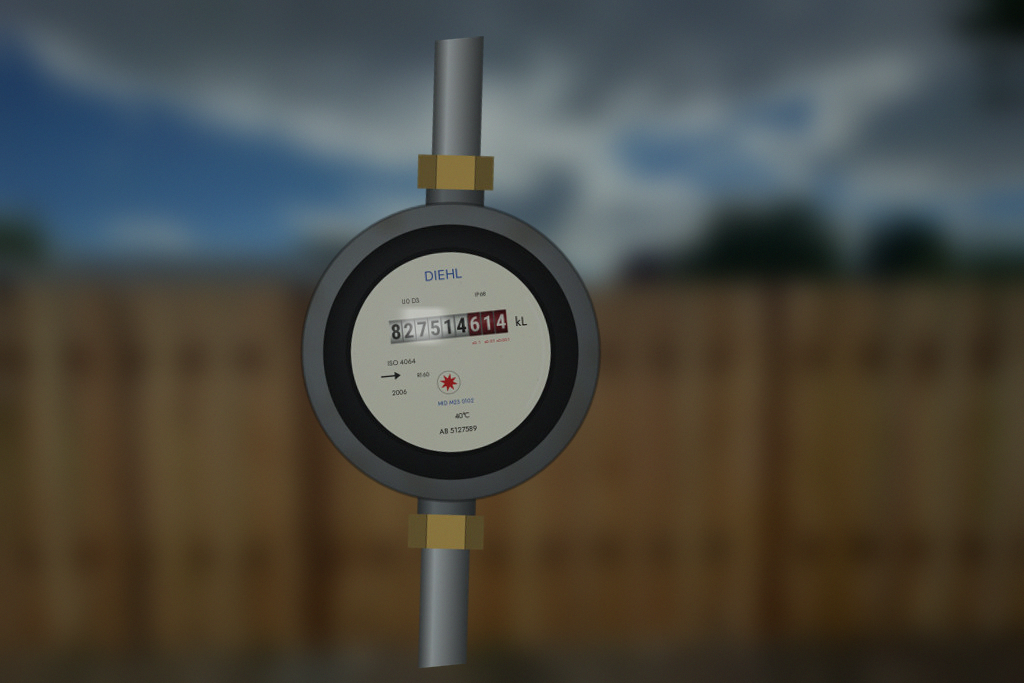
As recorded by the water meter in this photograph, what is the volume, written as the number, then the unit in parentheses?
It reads 827514.614 (kL)
